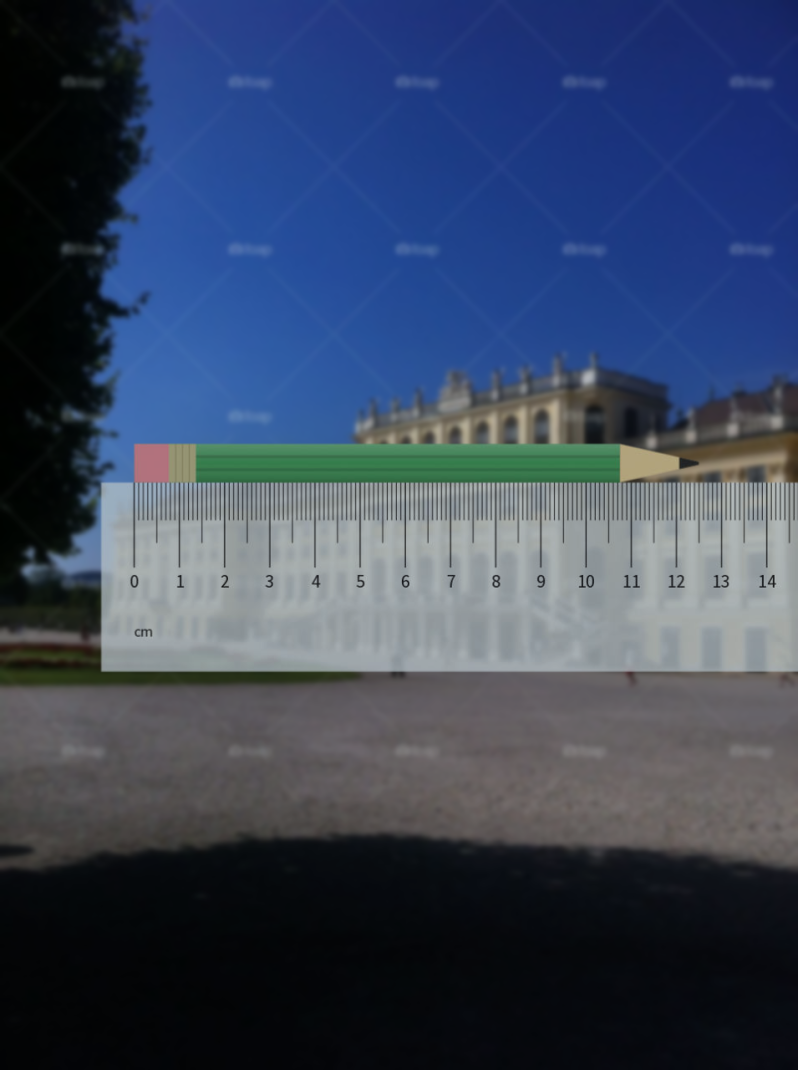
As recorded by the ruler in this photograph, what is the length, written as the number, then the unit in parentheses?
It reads 12.5 (cm)
